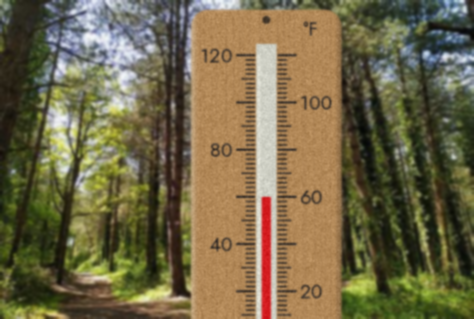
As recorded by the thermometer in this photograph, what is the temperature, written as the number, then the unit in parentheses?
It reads 60 (°F)
